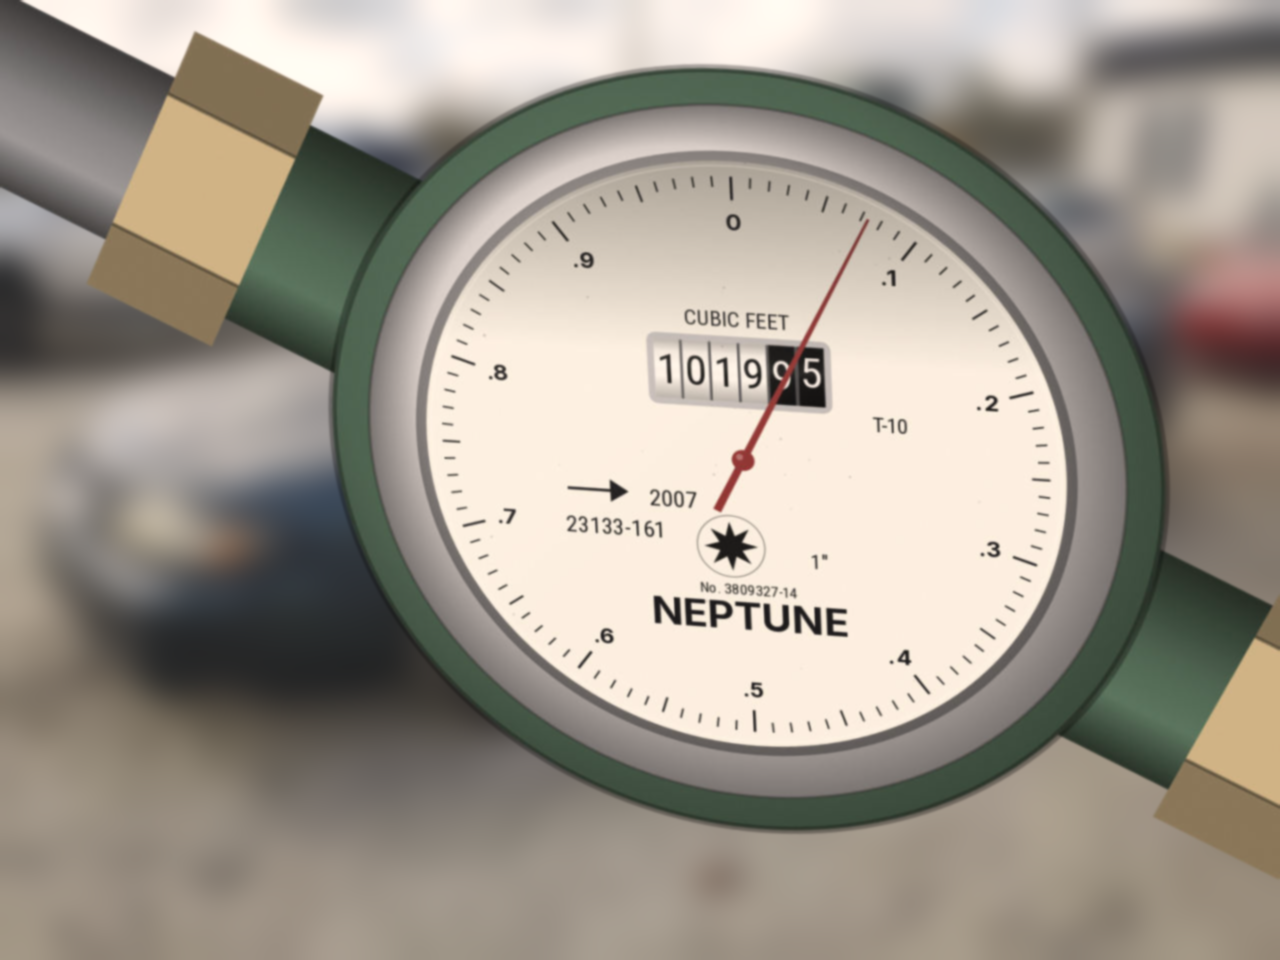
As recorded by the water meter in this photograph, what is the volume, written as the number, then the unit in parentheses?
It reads 101995.07 (ft³)
